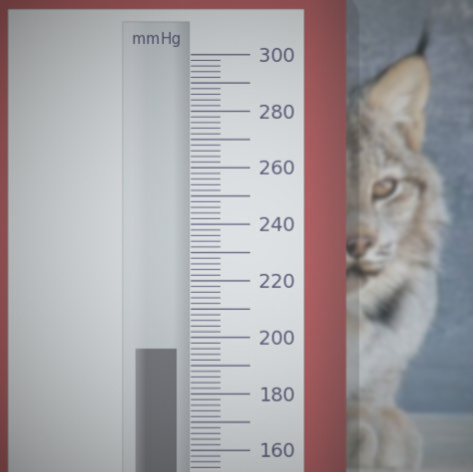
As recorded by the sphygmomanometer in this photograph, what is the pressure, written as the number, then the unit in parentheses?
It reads 196 (mmHg)
